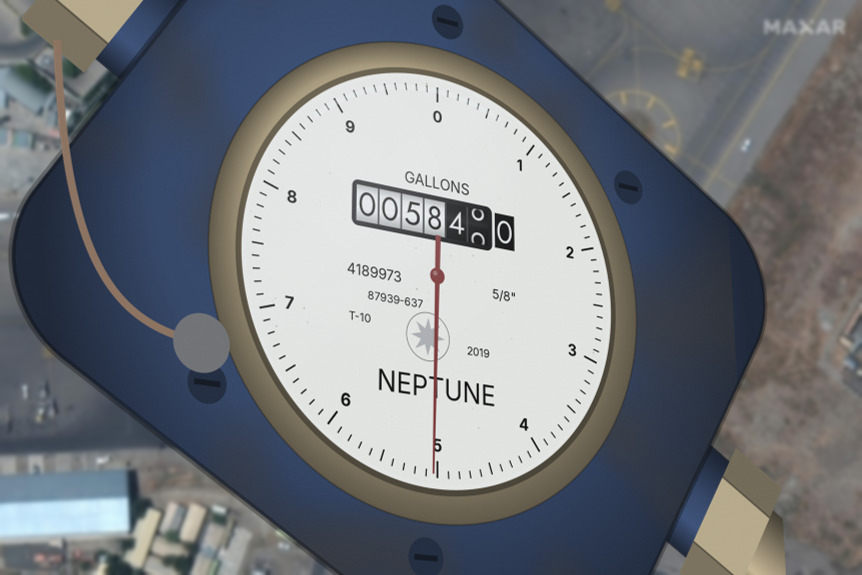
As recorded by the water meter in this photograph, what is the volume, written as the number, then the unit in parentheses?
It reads 58485.0 (gal)
